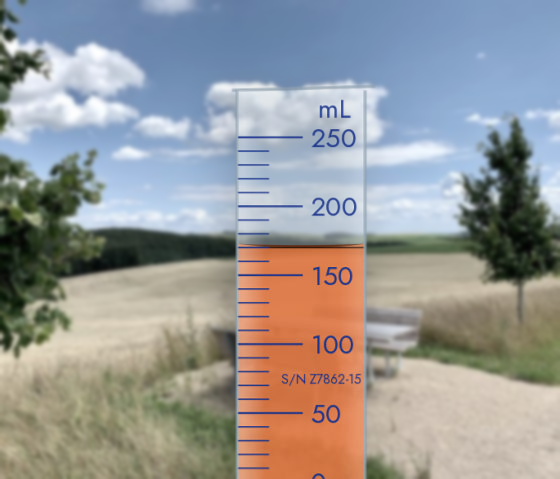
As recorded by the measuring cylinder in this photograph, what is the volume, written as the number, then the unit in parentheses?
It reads 170 (mL)
